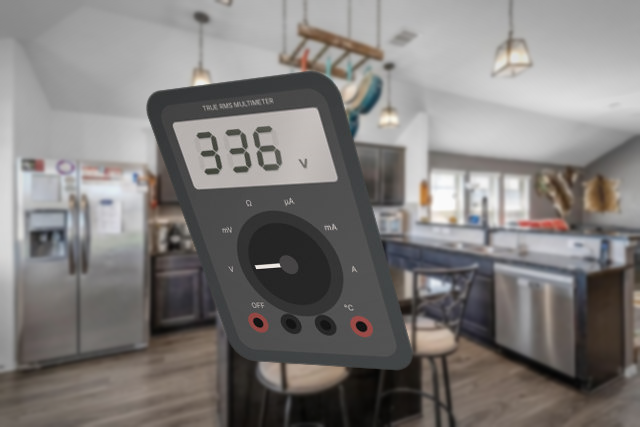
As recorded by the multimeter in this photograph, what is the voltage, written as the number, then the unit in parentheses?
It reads 336 (V)
